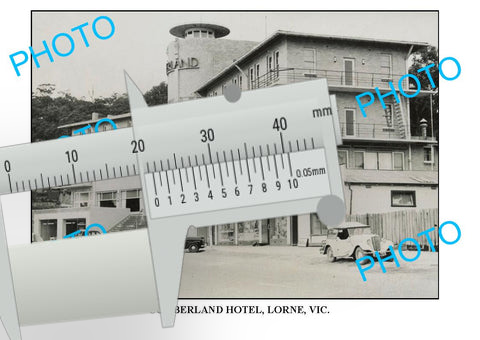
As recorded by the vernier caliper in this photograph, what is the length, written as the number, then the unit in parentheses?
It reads 21.6 (mm)
